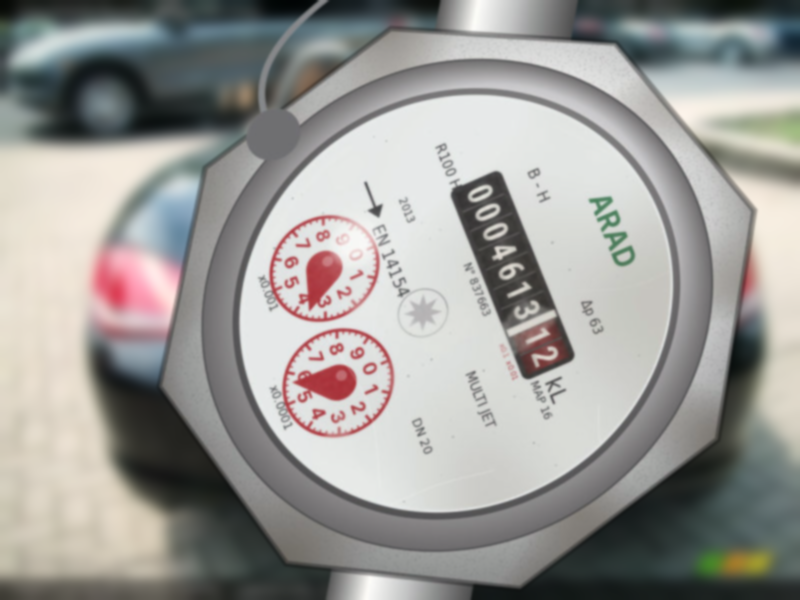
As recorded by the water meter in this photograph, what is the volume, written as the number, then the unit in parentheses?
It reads 4613.1235 (kL)
